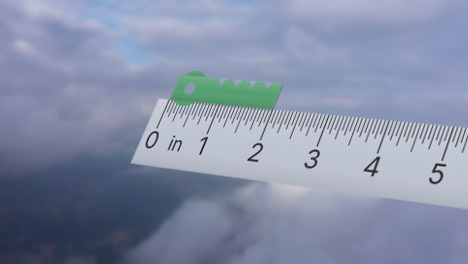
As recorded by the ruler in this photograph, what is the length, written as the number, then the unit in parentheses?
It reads 2 (in)
